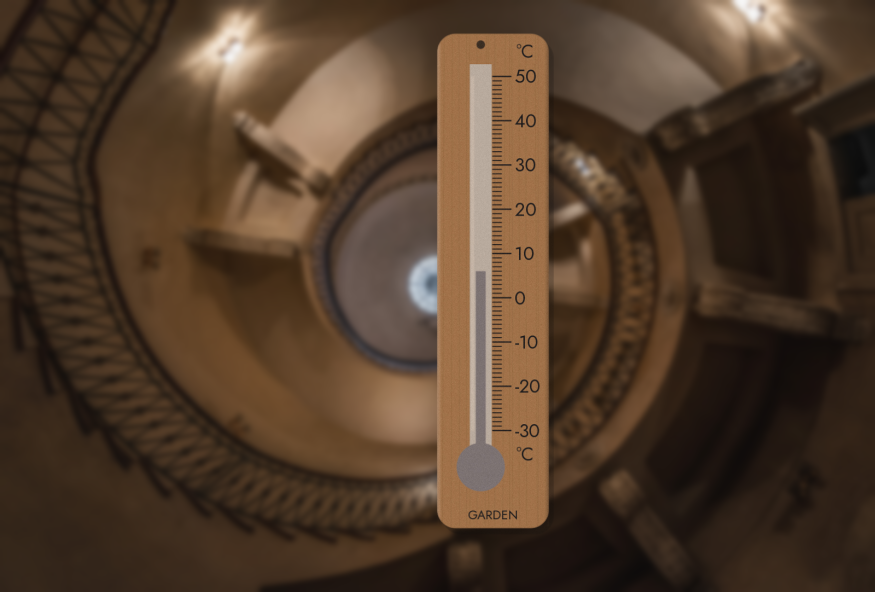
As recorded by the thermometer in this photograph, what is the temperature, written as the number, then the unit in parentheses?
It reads 6 (°C)
